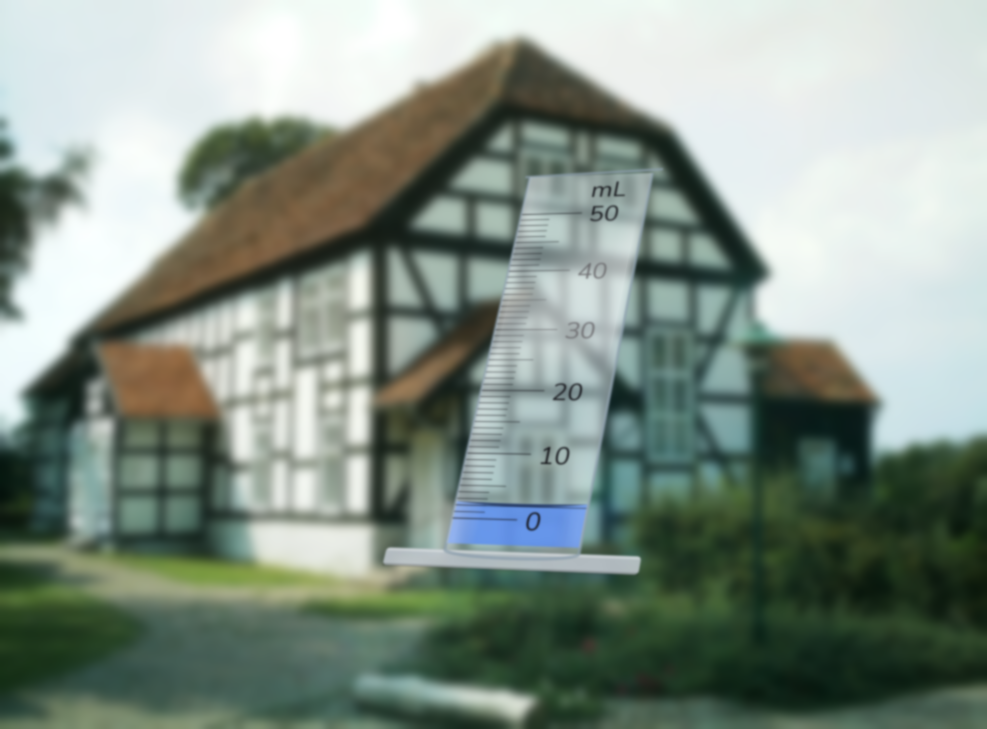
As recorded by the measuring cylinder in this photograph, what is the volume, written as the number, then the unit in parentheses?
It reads 2 (mL)
